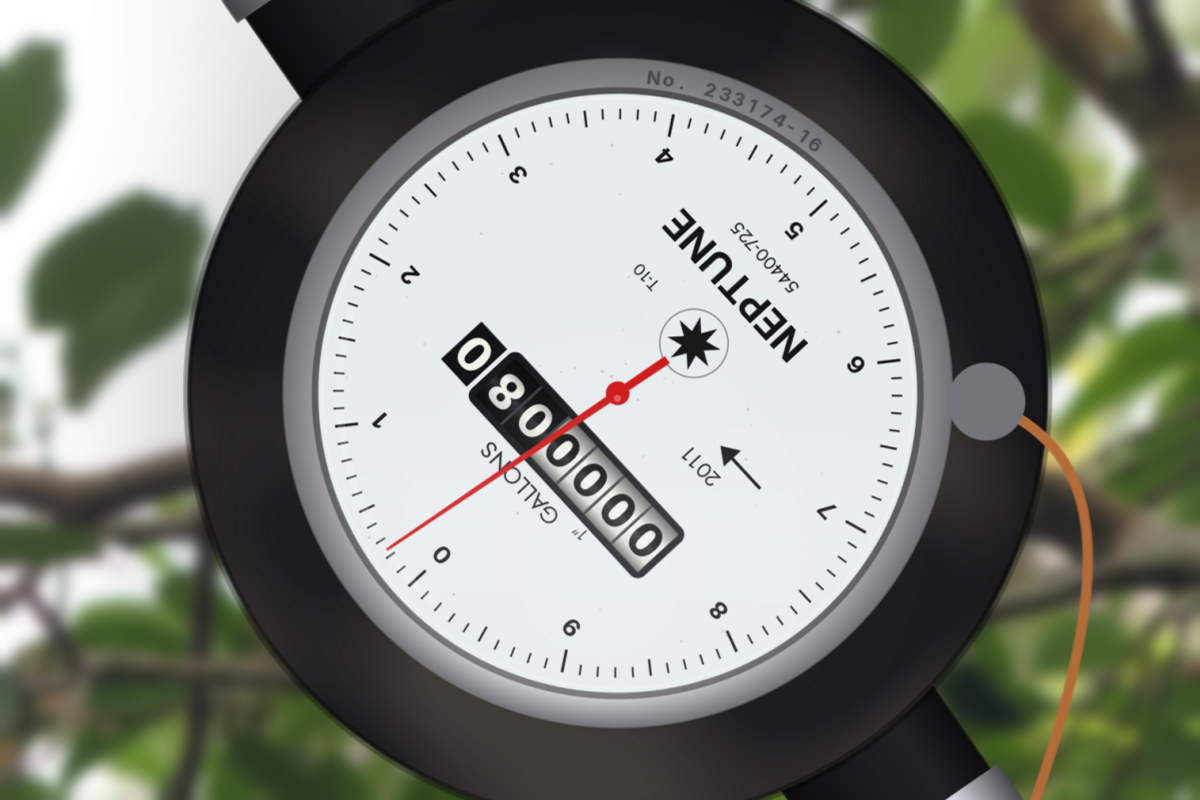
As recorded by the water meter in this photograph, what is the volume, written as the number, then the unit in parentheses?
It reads 80.2 (gal)
